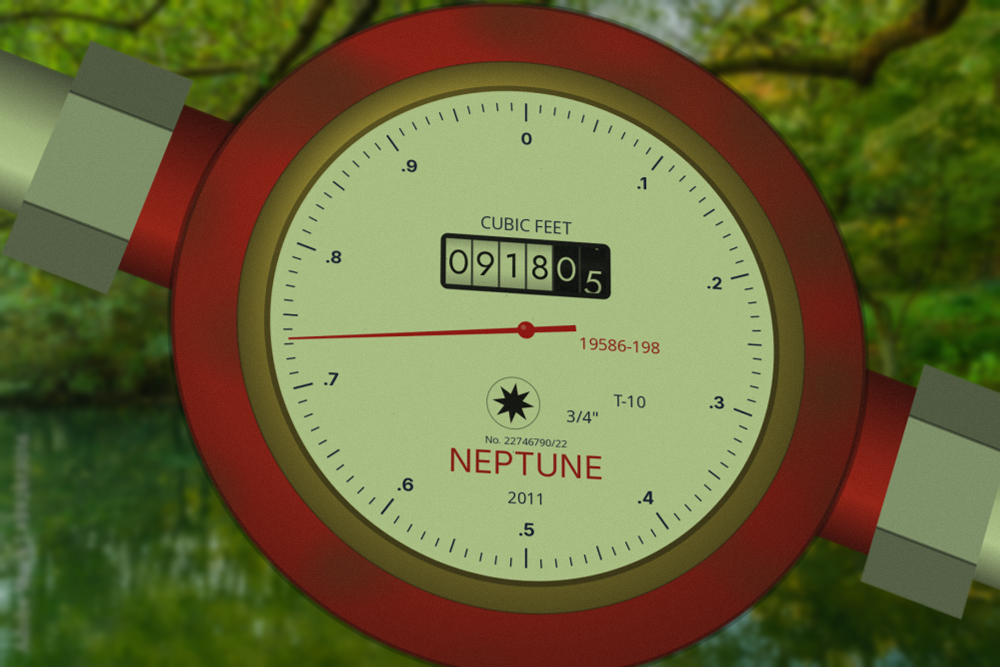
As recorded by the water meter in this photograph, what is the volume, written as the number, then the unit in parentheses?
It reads 91804.73 (ft³)
